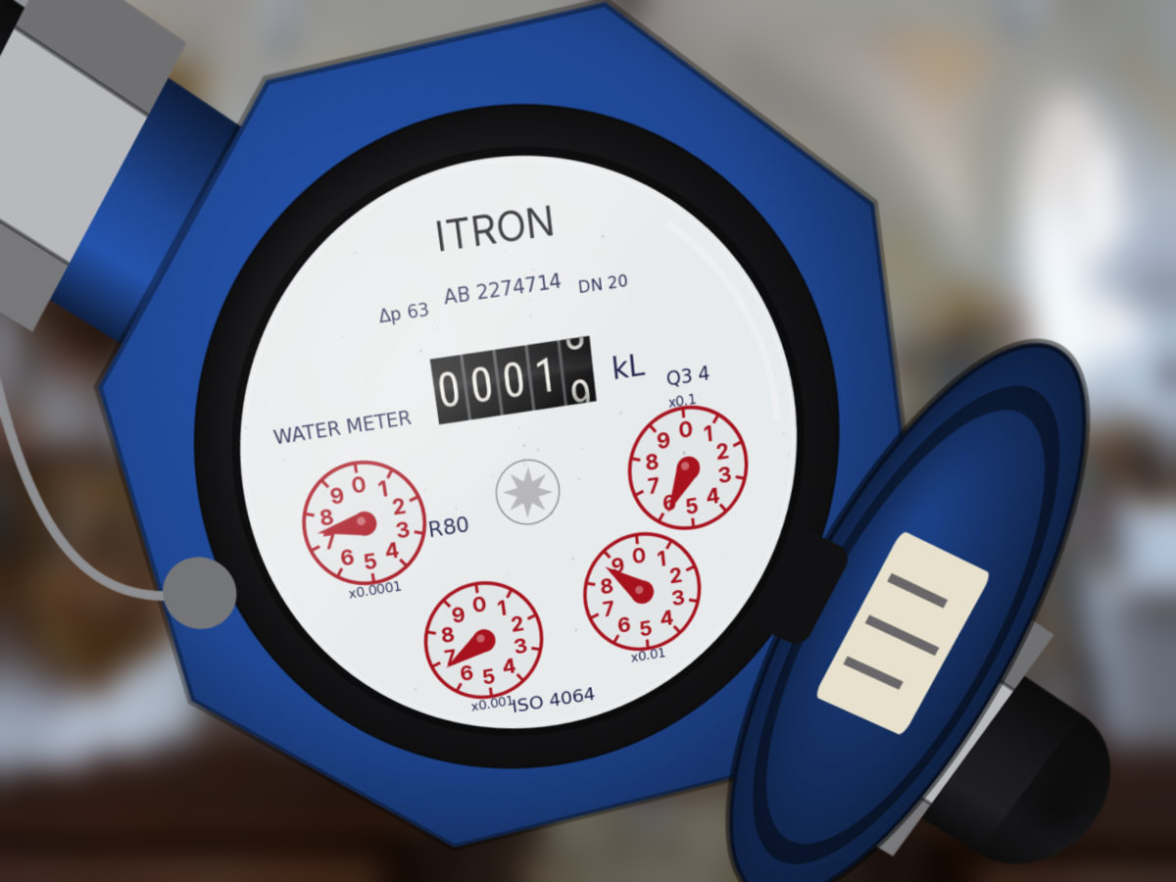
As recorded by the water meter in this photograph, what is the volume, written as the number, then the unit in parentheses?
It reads 18.5867 (kL)
